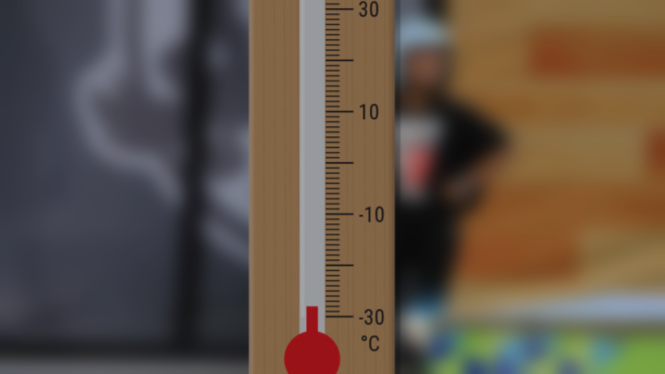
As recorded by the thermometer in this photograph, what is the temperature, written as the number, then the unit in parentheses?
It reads -28 (°C)
